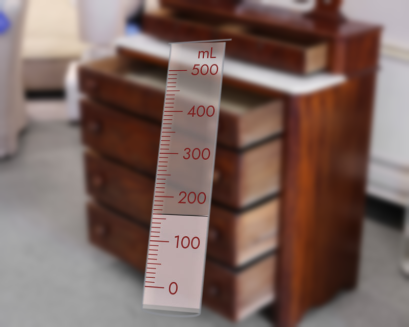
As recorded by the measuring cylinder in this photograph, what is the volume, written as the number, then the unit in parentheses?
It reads 160 (mL)
